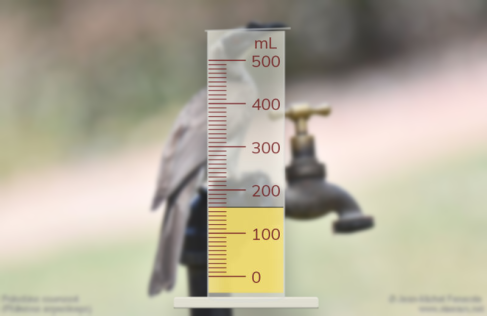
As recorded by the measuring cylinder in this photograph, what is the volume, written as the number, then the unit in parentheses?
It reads 160 (mL)
